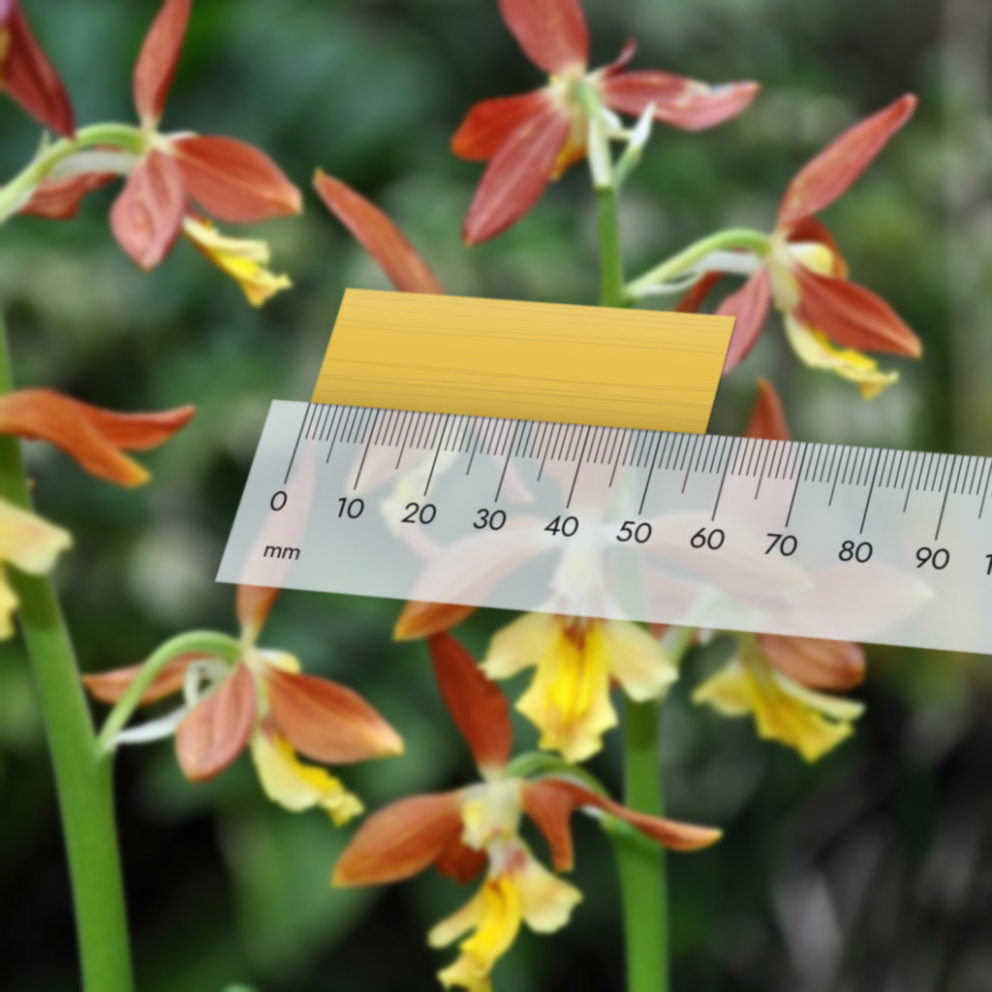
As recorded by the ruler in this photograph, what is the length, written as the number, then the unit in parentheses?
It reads 56 (mm)
